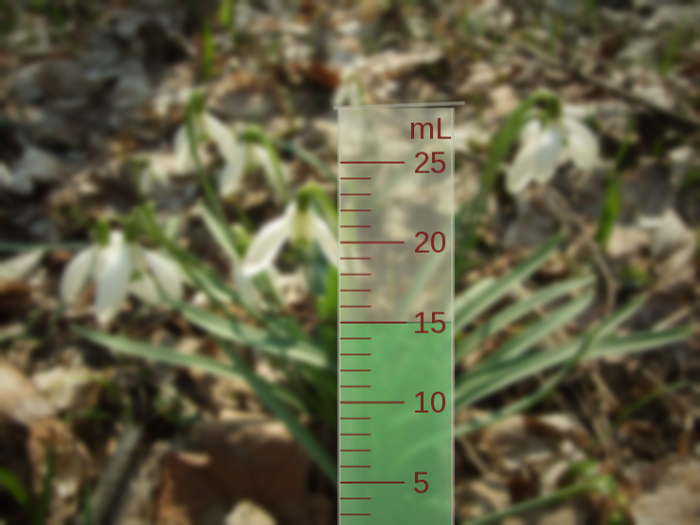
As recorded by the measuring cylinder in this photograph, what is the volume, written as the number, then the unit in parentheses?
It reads 15 (mL)
